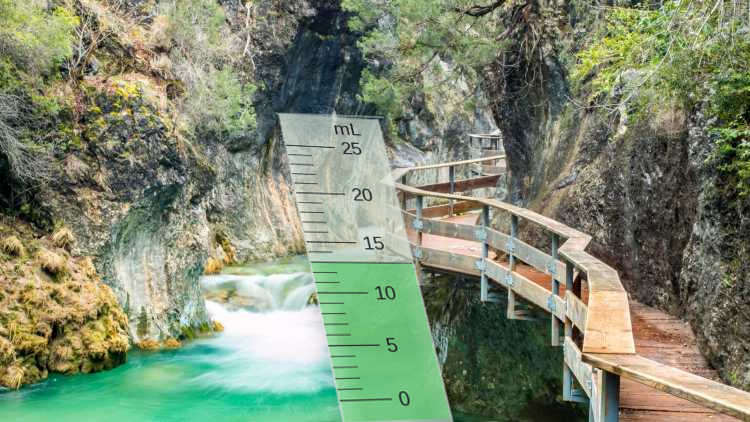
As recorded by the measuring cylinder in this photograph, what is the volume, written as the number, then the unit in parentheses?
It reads 13 (mL)
